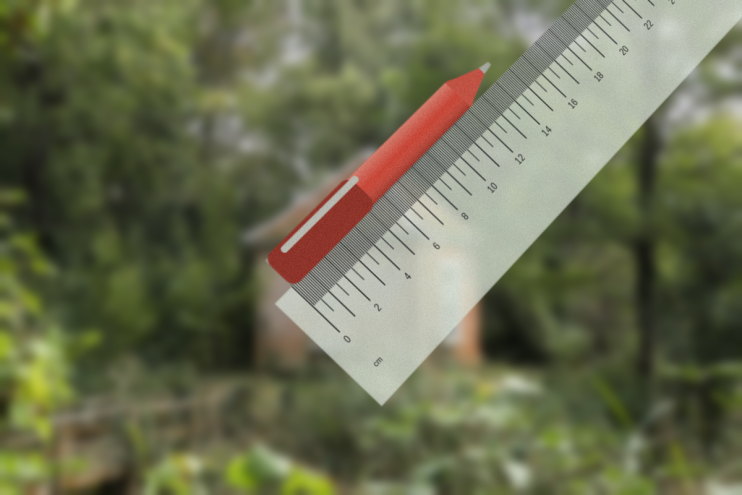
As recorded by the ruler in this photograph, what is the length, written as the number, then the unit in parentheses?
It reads 14.5 (cm)
